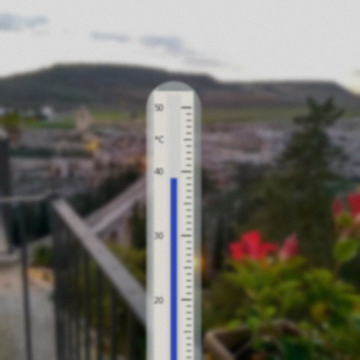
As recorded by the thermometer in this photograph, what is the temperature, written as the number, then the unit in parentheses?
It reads 39 (°C)
